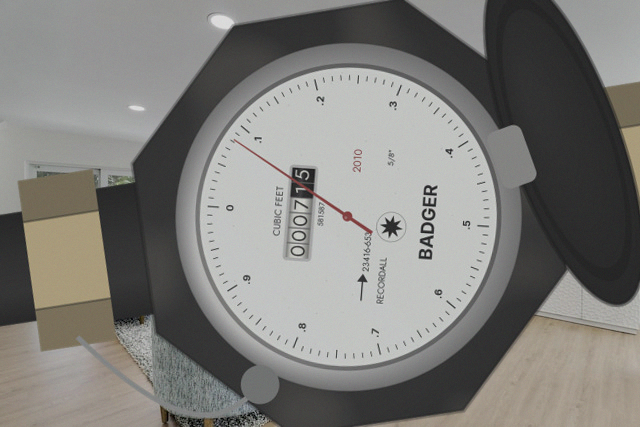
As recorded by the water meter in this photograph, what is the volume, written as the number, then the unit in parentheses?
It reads 715.08 (ft³)
